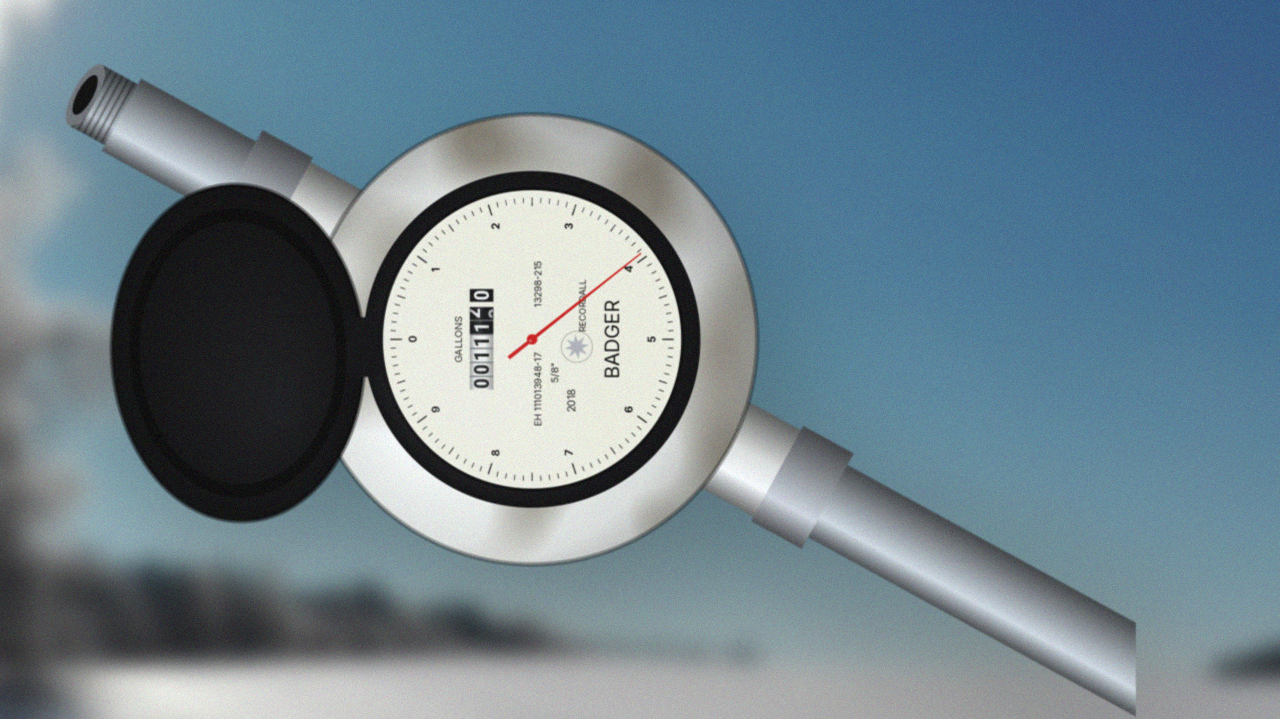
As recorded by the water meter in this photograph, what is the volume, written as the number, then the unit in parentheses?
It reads 11123.9 (gal)
